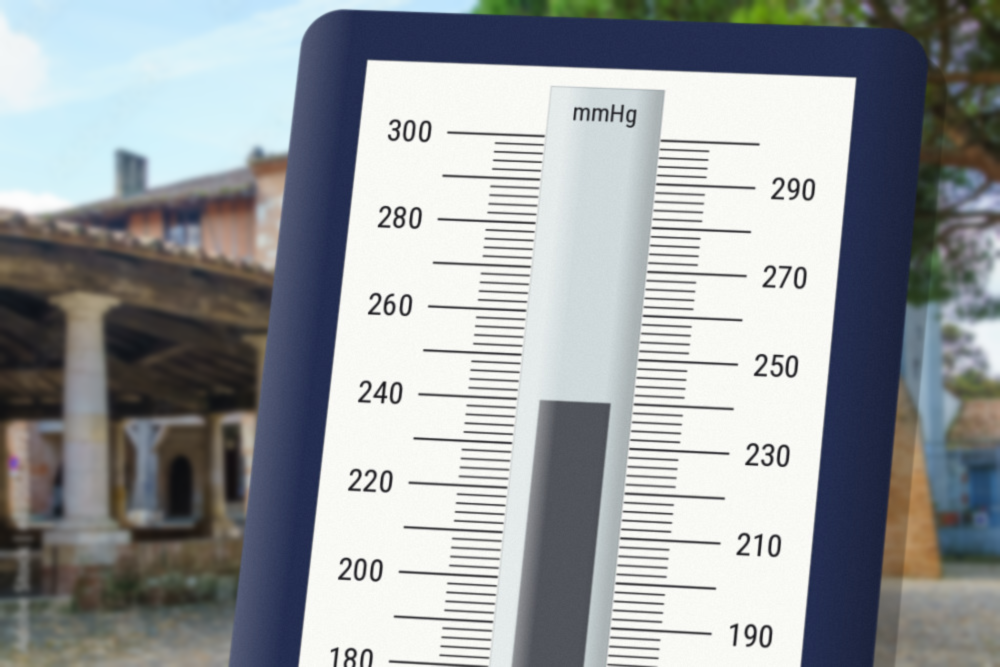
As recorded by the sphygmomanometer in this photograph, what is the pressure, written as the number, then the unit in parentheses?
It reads 240 (mmHg)
